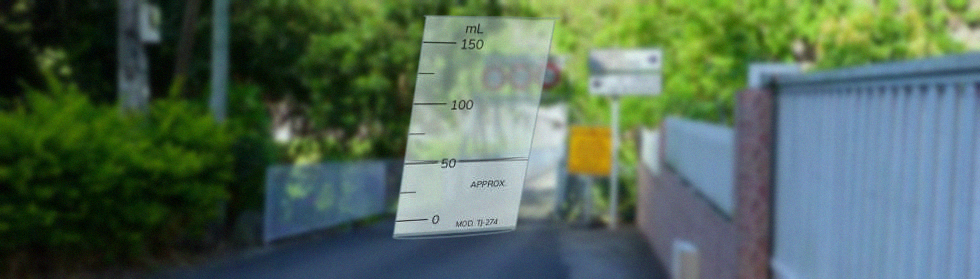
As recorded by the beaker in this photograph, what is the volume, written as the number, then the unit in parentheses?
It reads 50 (mL)
